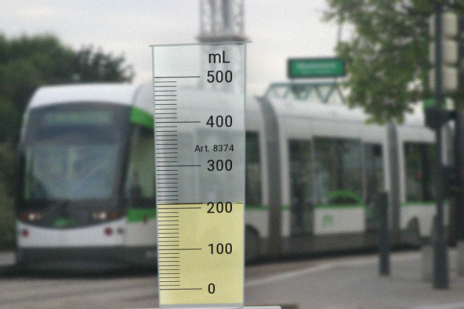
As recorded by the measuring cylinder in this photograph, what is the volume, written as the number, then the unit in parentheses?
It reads 210 (mL)
